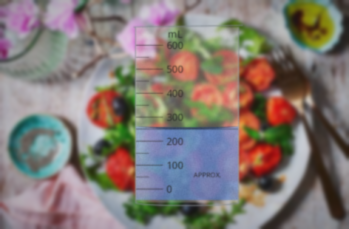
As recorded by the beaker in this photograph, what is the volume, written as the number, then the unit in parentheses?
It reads 250 (mL)
